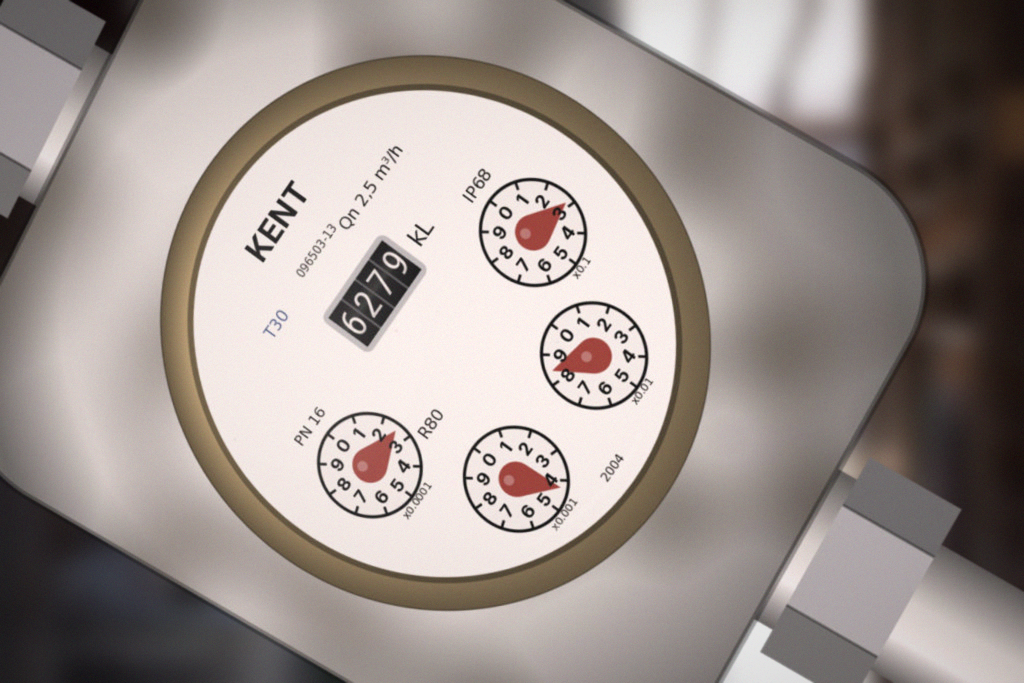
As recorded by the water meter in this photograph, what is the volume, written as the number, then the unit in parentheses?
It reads 6279.2842 (kL)
